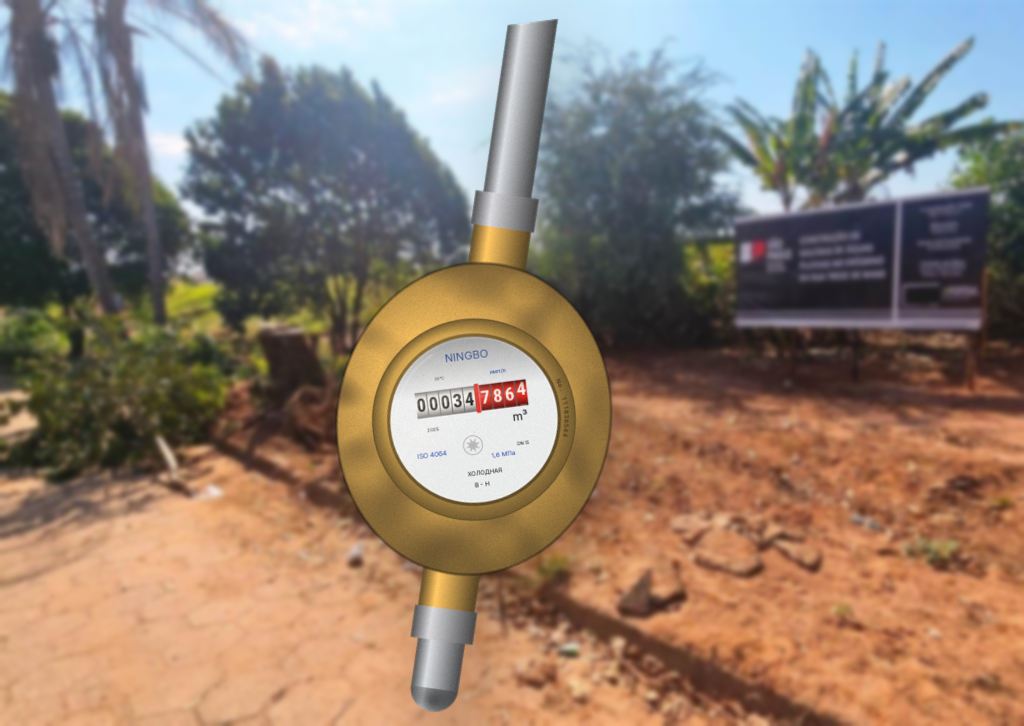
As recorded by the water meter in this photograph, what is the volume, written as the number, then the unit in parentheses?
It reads 34.7864 (m³)
